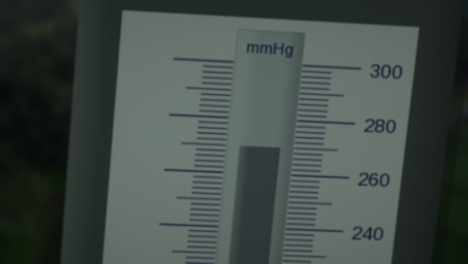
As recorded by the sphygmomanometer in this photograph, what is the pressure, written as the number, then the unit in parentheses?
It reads 270 (mmHg)
